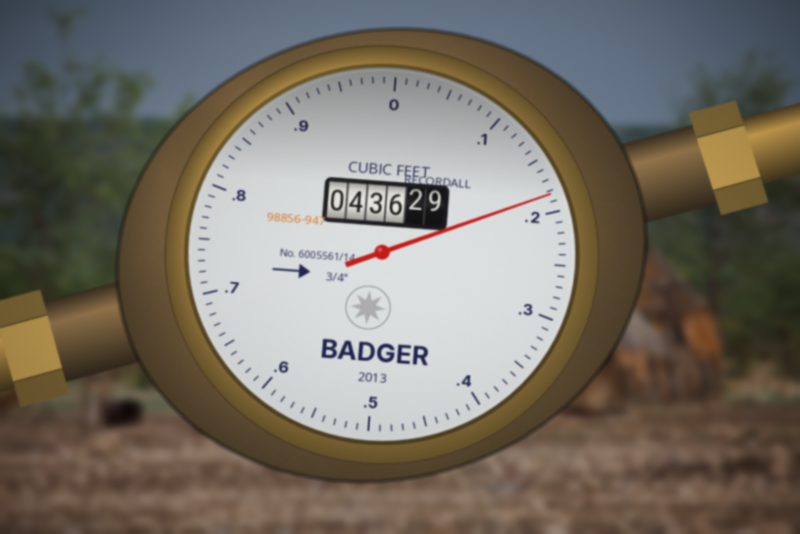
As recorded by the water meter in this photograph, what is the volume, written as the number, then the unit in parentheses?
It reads 43629.18 (ft³)
